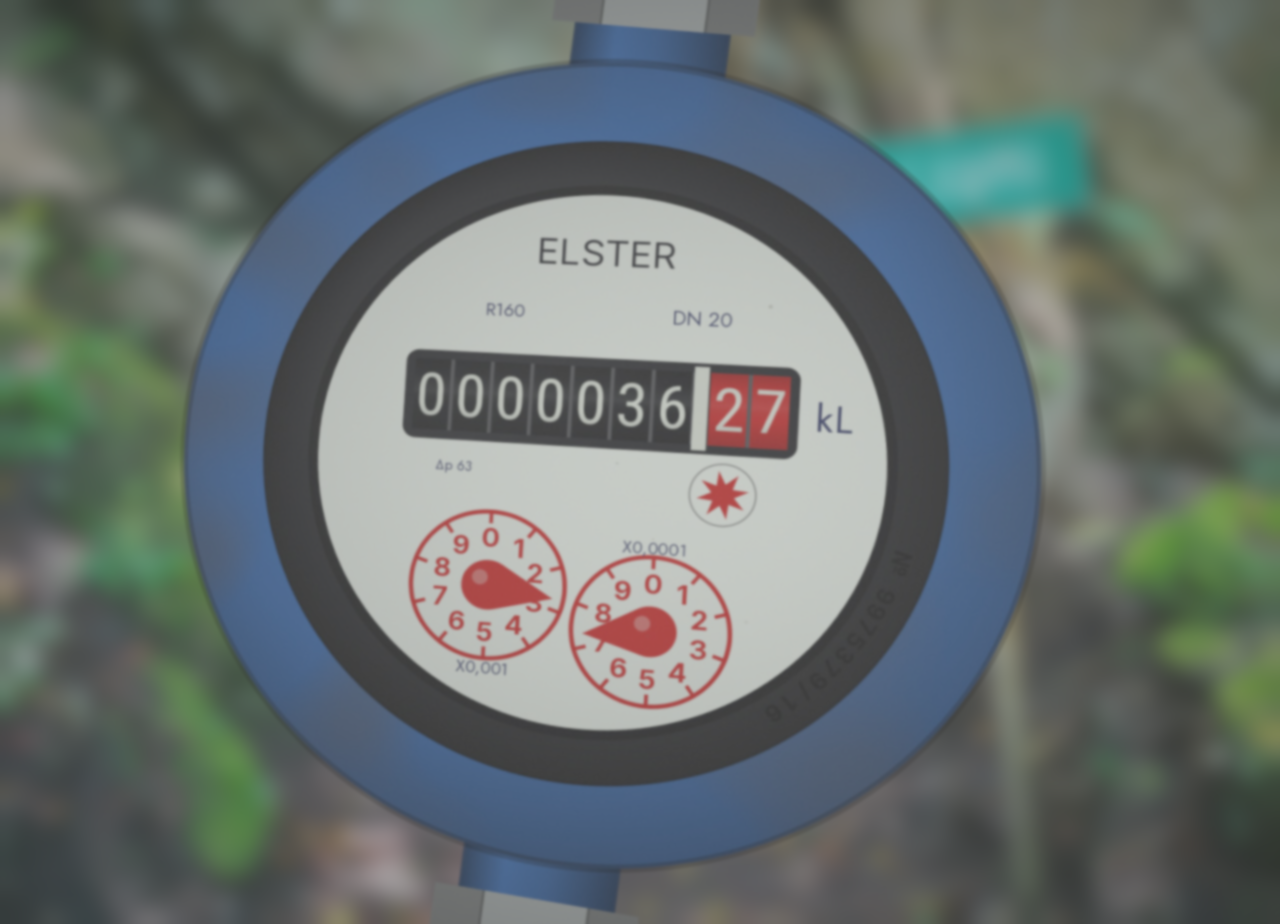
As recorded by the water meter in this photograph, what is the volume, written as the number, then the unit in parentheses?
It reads 36.2727 (kL)
